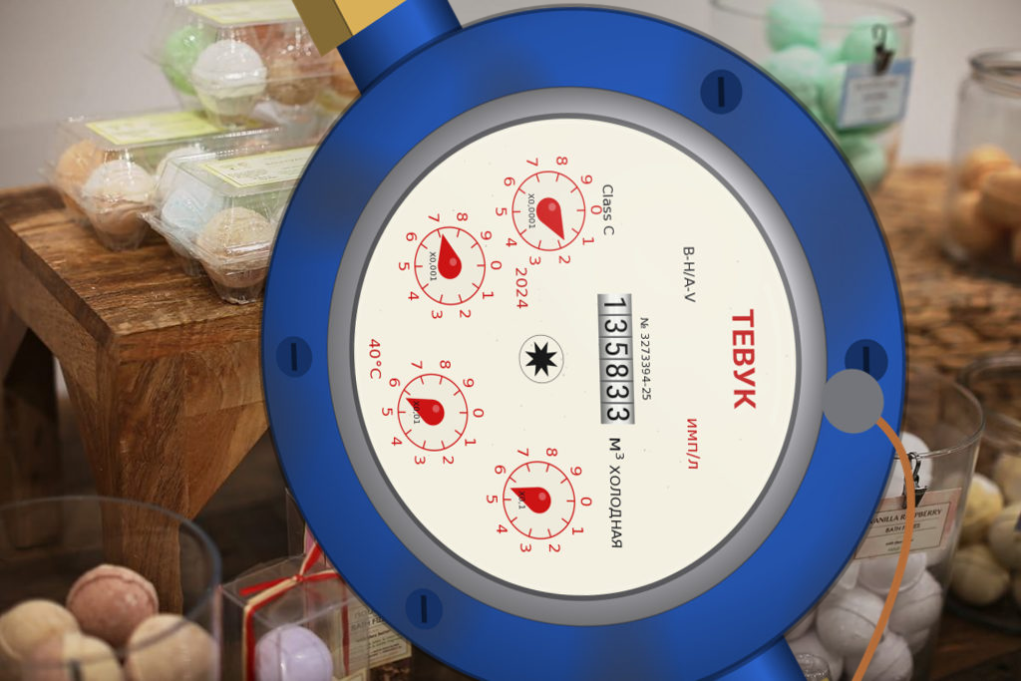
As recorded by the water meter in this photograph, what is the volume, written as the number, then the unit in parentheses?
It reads 135833.5571 (m³)
